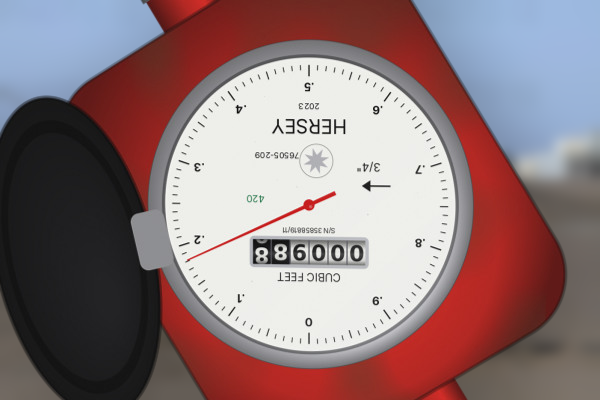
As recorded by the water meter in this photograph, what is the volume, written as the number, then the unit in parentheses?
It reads 988.18 (ft³)
